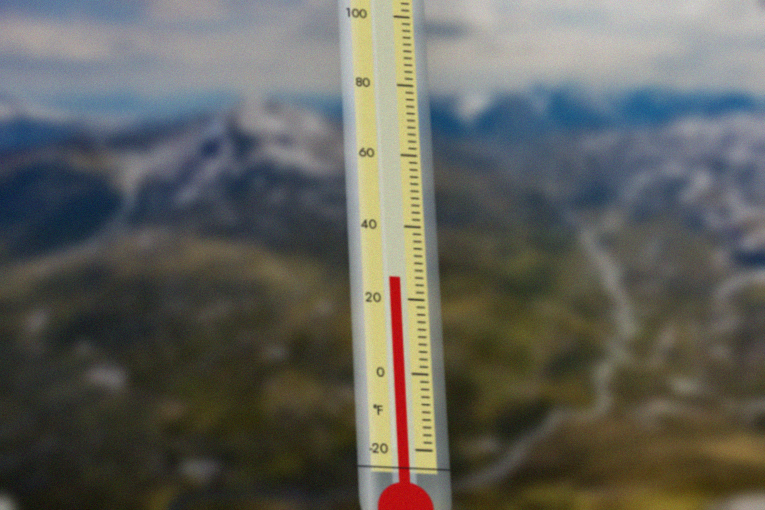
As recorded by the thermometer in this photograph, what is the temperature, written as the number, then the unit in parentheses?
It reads 26 (°F)
